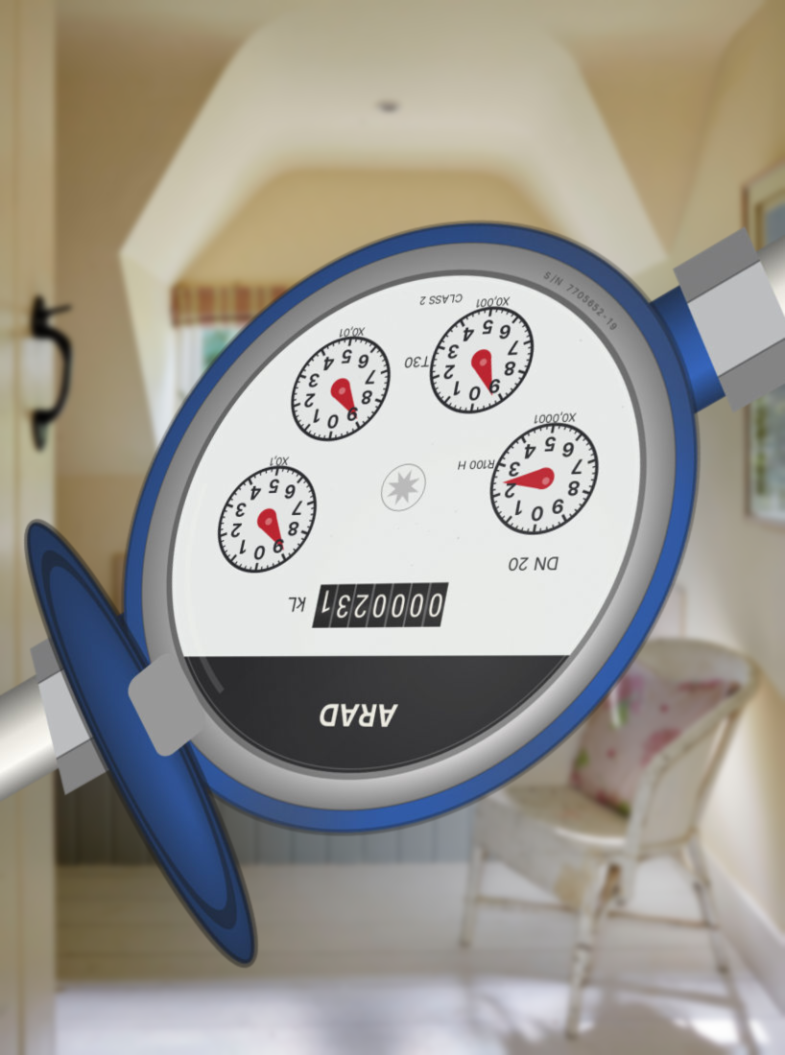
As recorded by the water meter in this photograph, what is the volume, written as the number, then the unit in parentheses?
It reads 230.8892 (kL)
